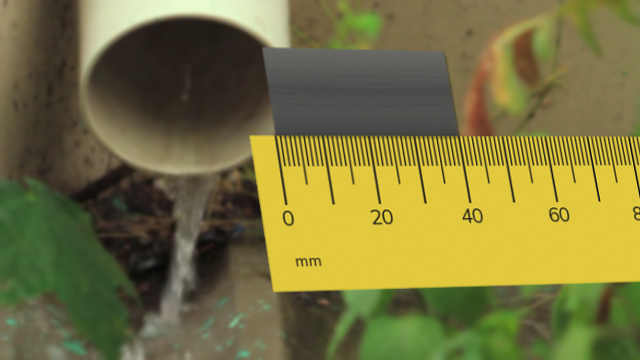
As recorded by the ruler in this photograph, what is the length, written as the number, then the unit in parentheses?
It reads 40 (mm)
